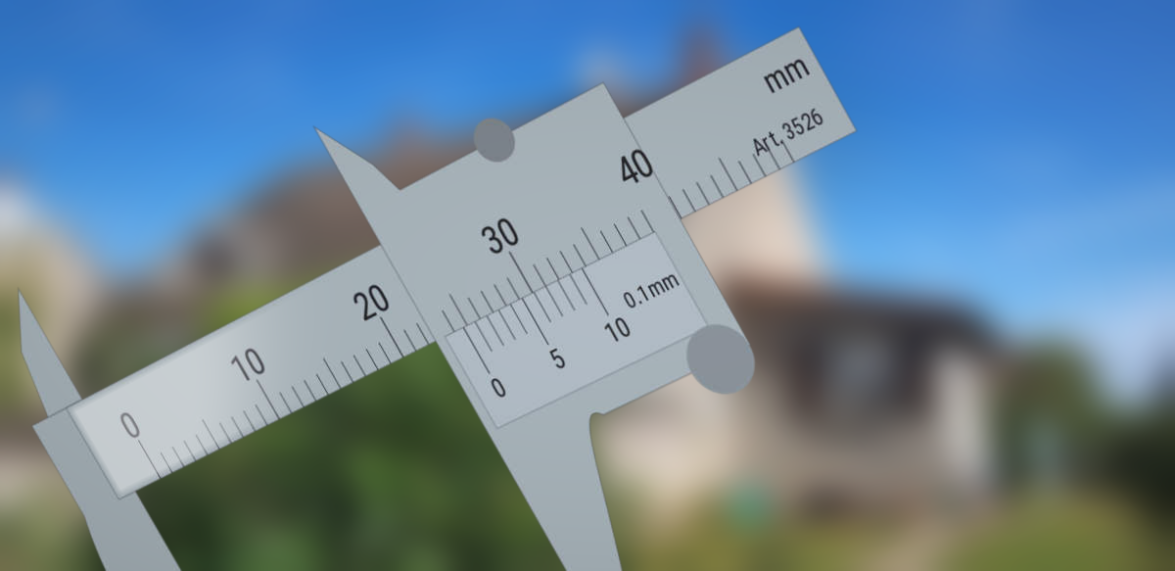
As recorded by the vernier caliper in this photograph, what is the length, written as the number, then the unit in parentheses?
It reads 24.7 (mm)
